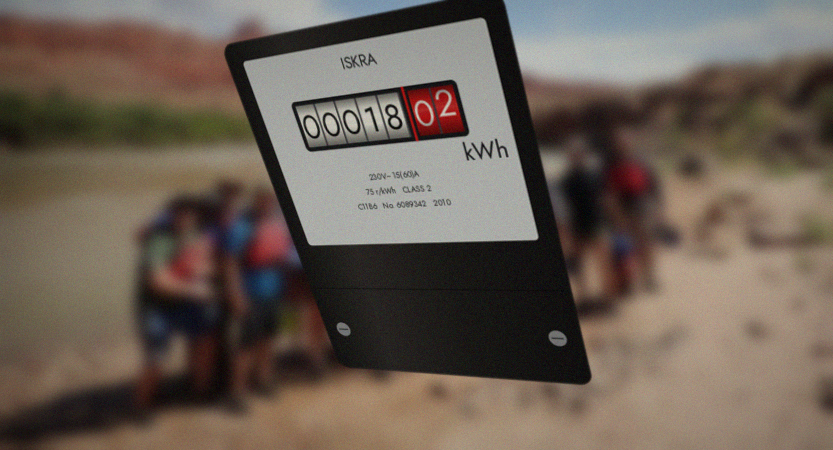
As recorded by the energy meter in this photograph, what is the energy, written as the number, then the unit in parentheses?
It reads 18.02 (kWh)
